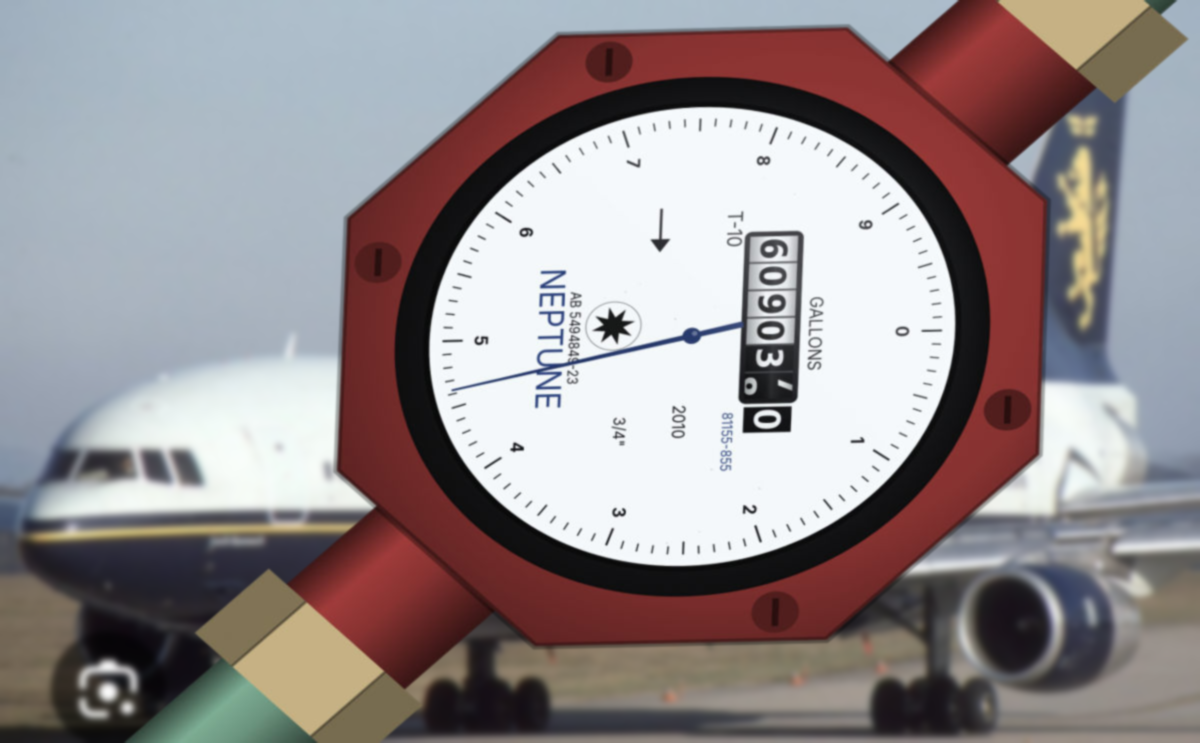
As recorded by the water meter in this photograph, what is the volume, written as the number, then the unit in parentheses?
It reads 6090374.6 (gal)
